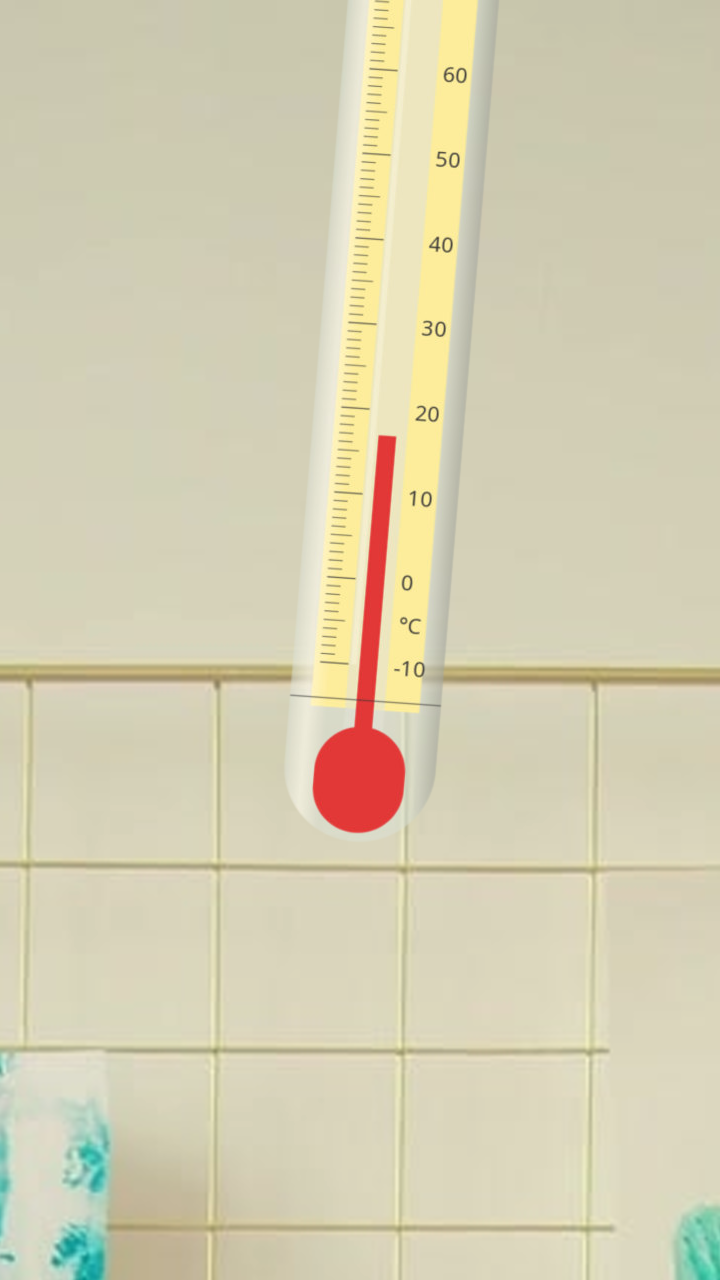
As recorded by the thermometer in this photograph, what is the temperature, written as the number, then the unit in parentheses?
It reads 17 (°C)
